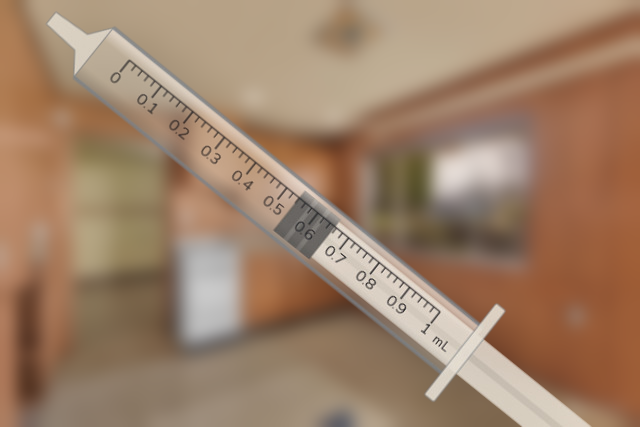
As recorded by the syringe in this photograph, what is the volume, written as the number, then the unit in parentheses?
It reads 0.54 (mL)
